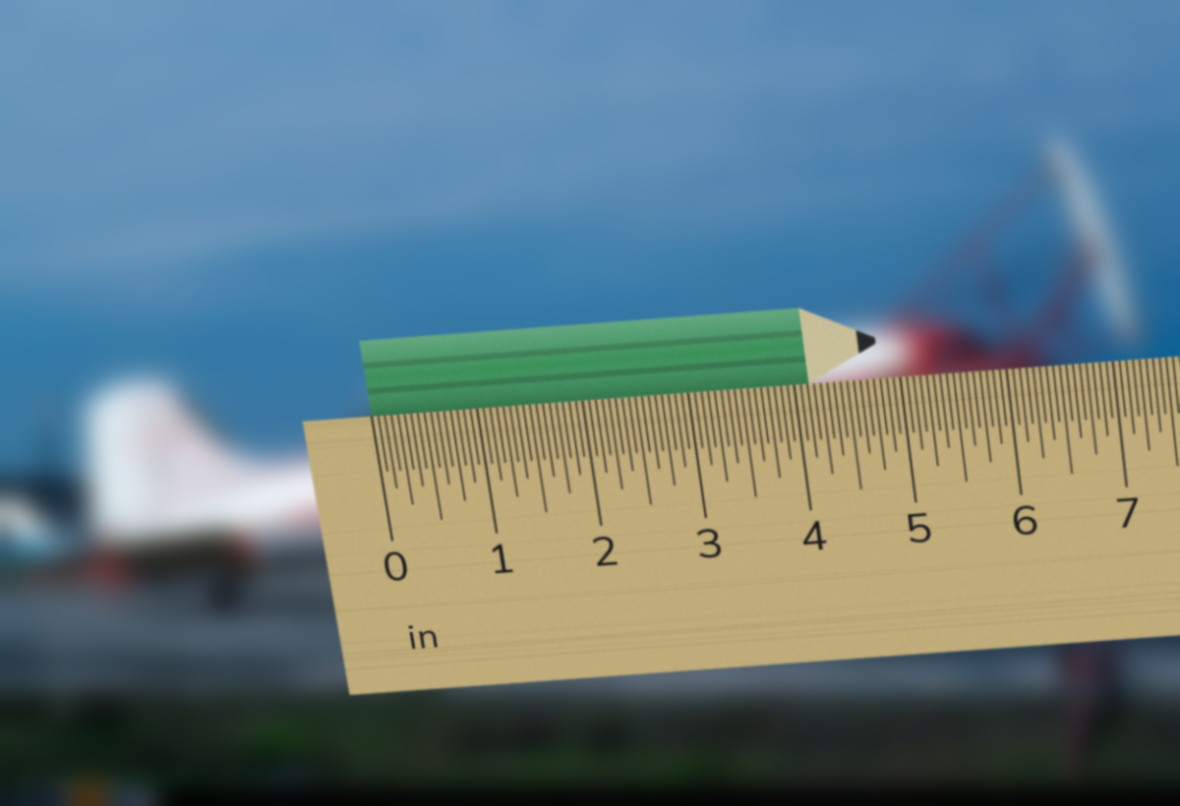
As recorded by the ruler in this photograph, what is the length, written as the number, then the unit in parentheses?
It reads 4.8125 (in)
